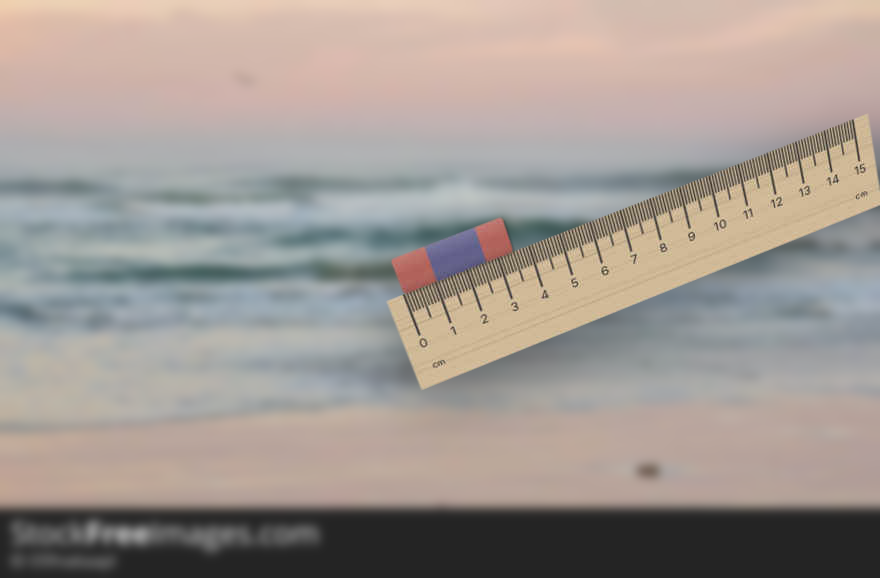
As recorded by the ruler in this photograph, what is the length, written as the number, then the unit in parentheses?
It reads 3.5 (cm)
